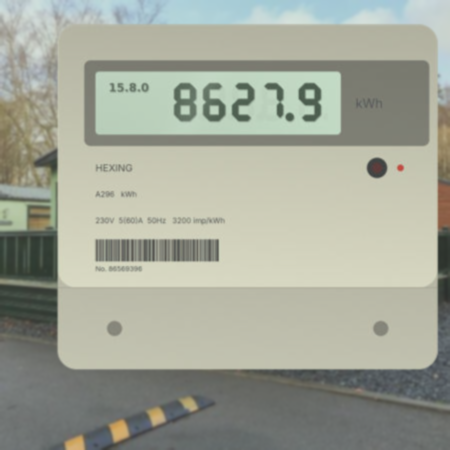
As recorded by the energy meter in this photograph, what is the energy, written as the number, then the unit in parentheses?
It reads 8627.9 (kWh)
